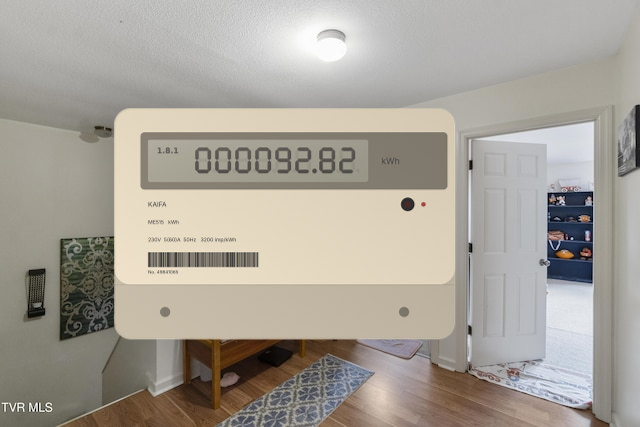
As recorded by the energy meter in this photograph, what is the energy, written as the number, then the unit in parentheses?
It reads 92.82 (kWh)
